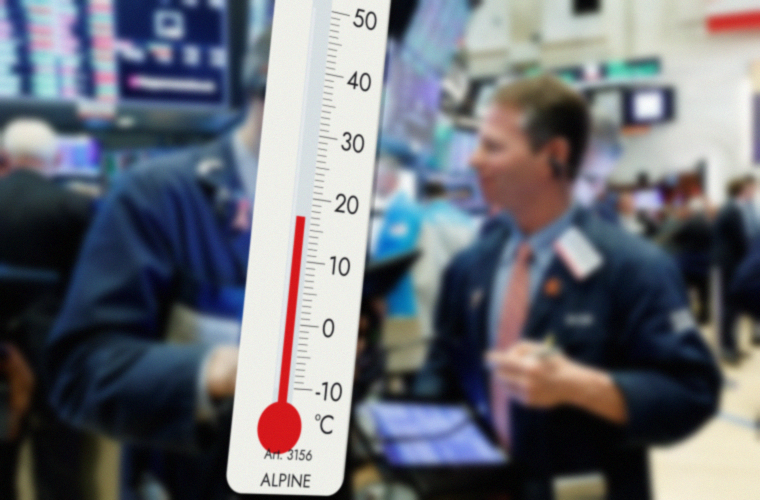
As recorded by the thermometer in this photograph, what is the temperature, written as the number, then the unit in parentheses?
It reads 17 (°C)
